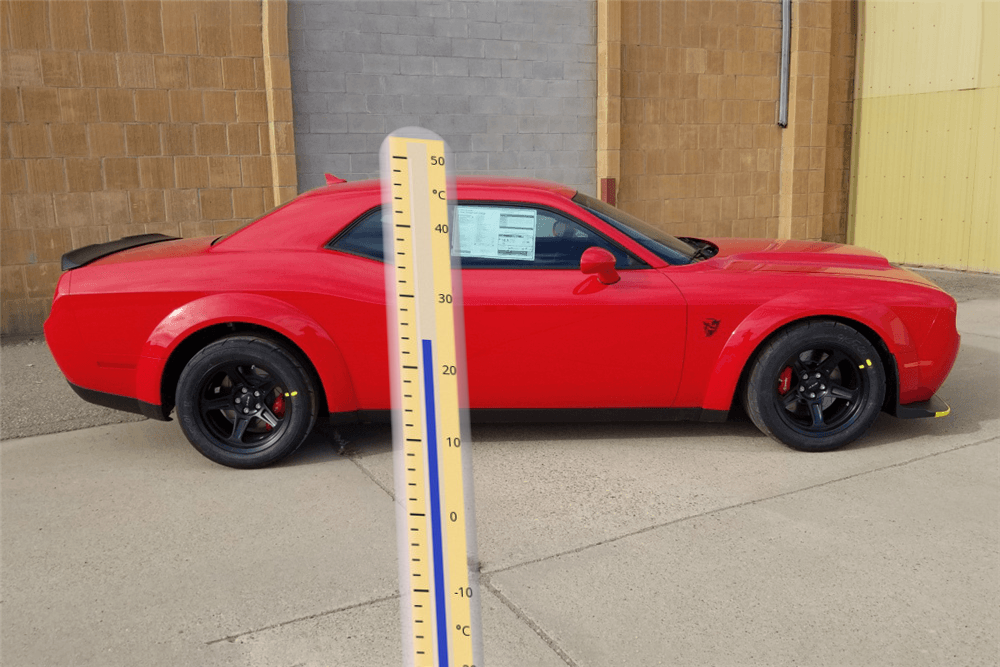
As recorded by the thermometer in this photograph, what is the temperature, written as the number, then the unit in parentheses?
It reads 24 (°C)
